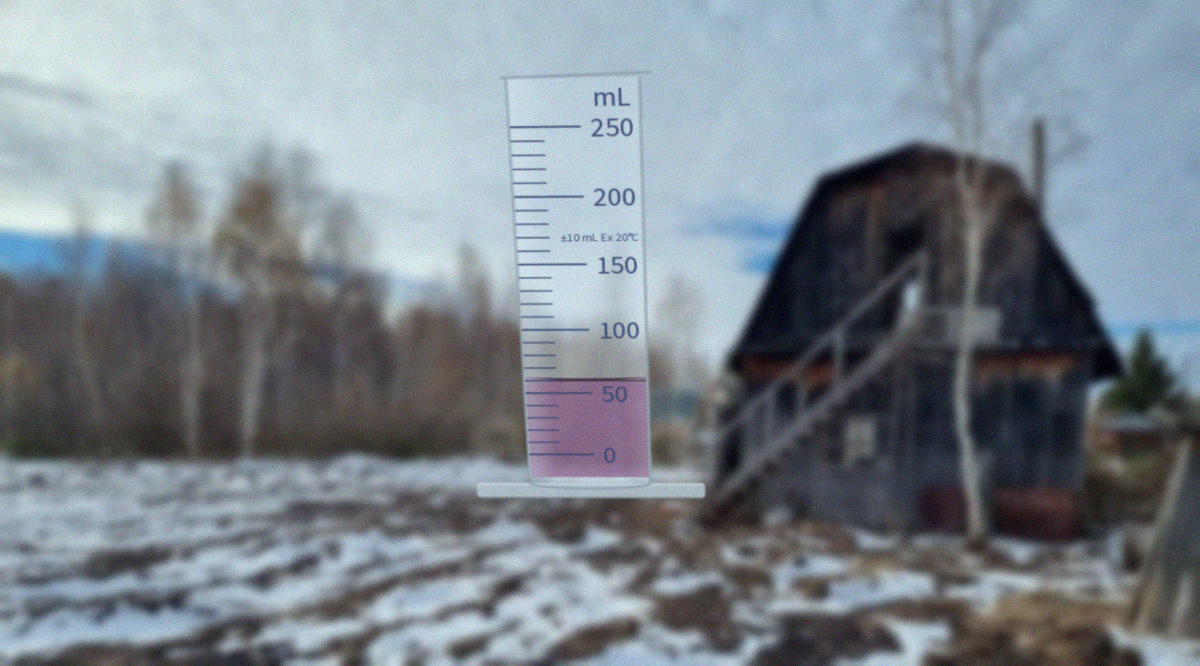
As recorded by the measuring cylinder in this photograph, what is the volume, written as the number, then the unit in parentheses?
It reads 60 (mL)
